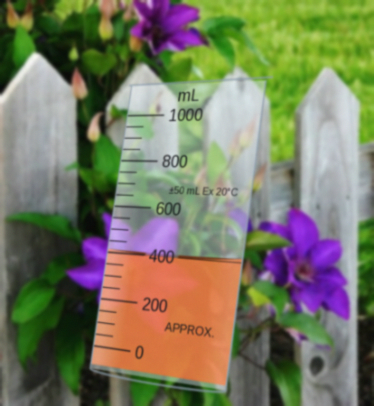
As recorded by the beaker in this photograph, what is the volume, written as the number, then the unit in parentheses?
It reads 400 (mL)
